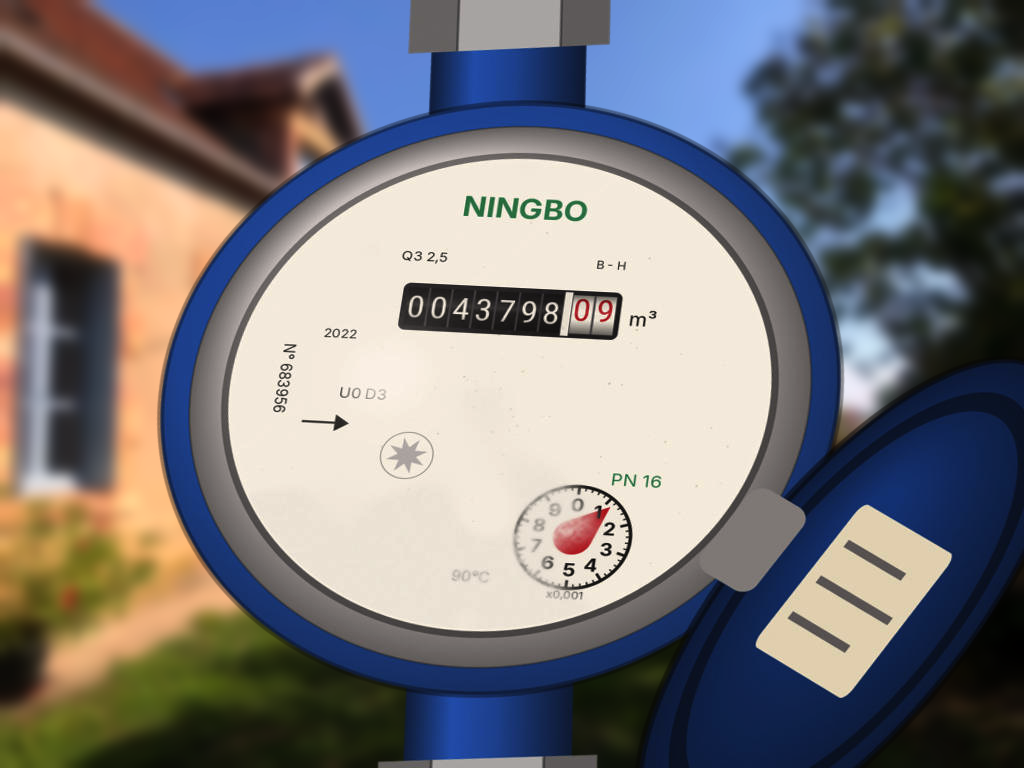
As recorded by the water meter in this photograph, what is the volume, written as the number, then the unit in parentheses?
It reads 43798.091 (m³)
